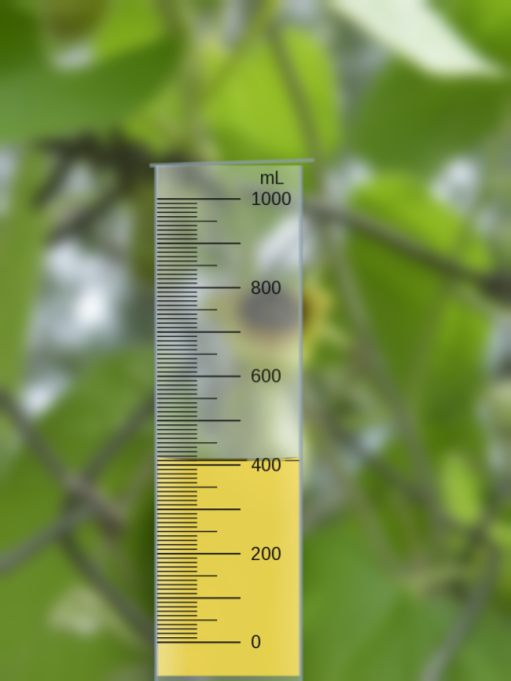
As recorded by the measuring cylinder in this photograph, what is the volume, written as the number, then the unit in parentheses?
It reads 410 (mL)
